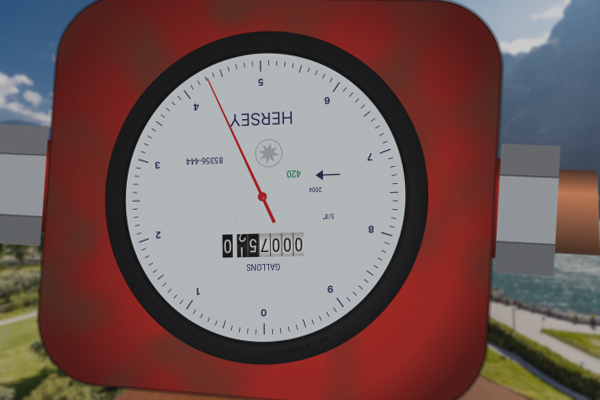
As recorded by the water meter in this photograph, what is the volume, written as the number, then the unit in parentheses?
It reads 7514.3 (gal)
